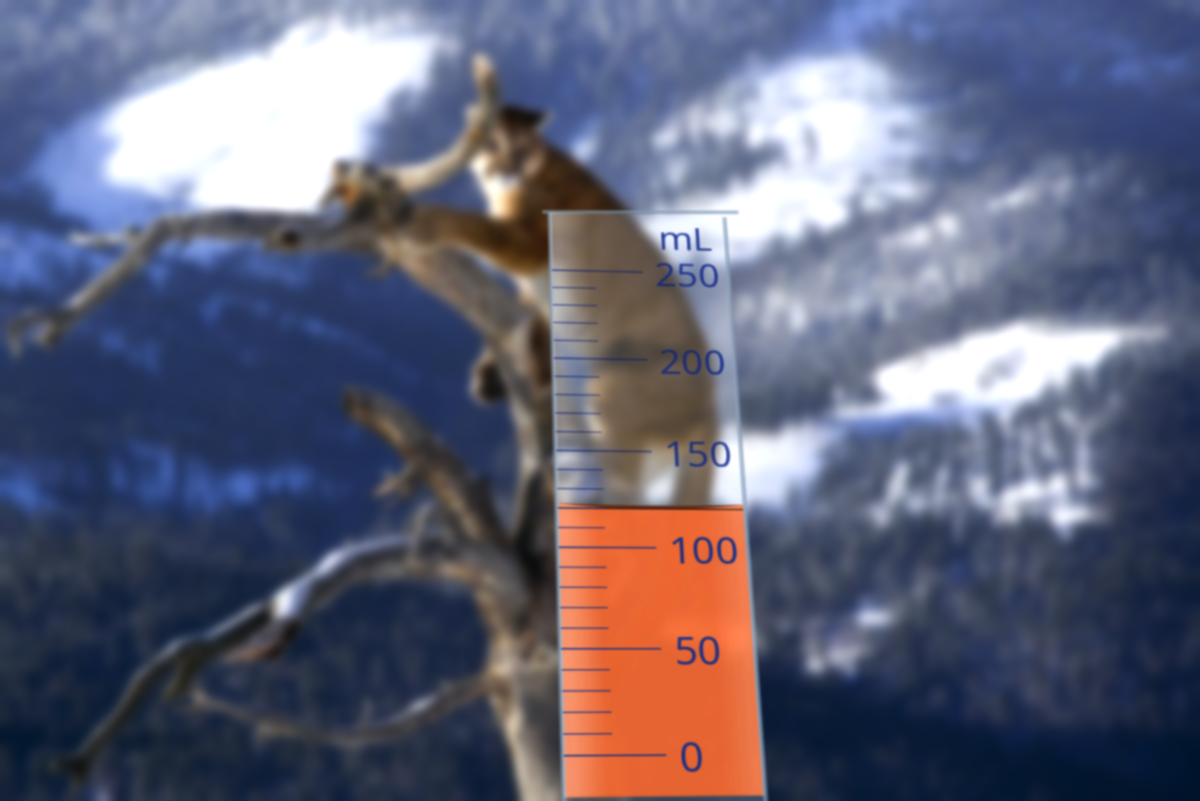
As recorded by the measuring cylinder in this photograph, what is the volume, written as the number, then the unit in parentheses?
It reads 120 (mL)
